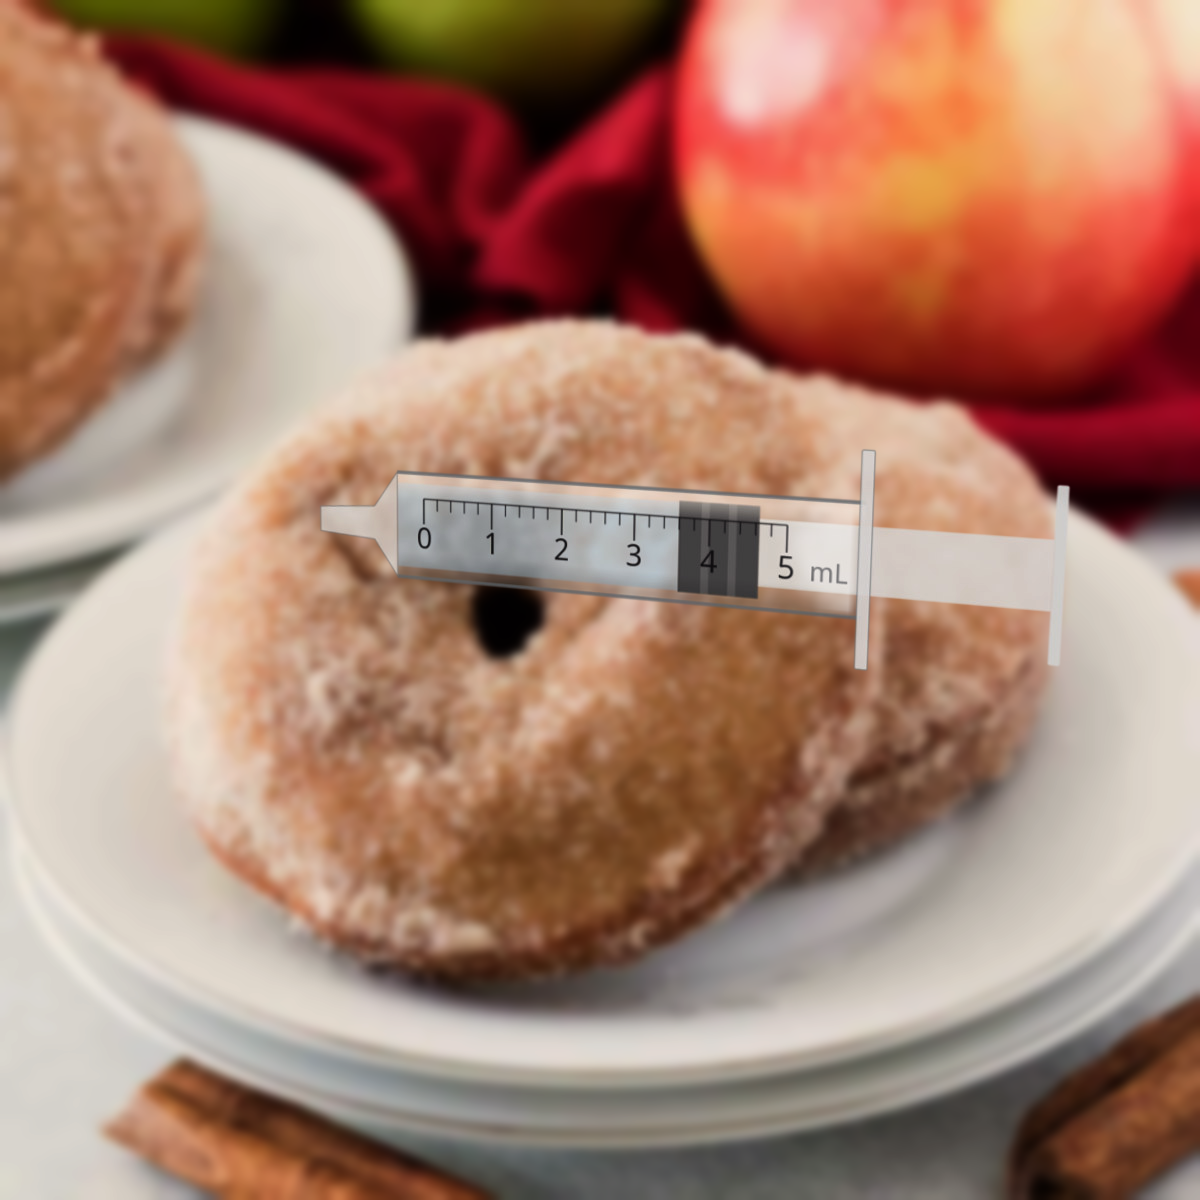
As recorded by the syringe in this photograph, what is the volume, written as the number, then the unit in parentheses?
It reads 3.6 (mL)
